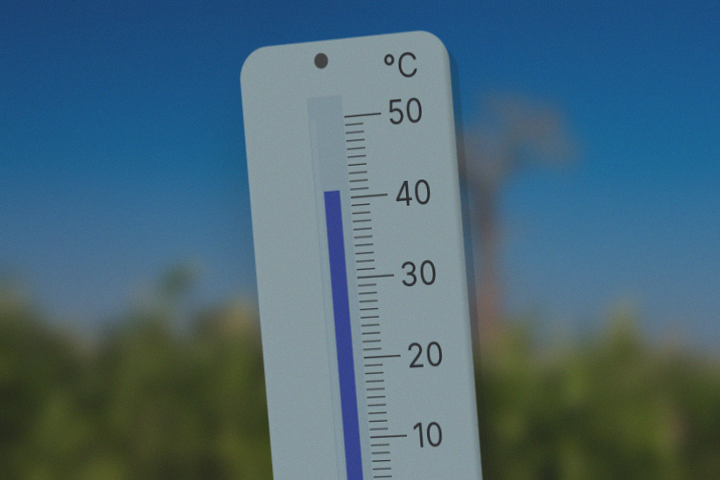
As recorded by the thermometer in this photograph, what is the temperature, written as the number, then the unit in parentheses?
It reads 41 (°C)
